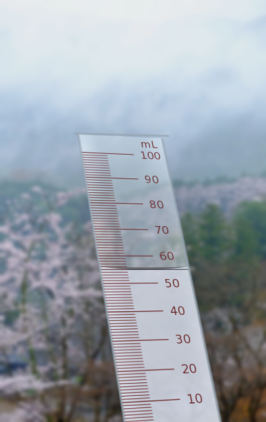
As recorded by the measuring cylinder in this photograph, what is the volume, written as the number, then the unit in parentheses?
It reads 55 (mL)
